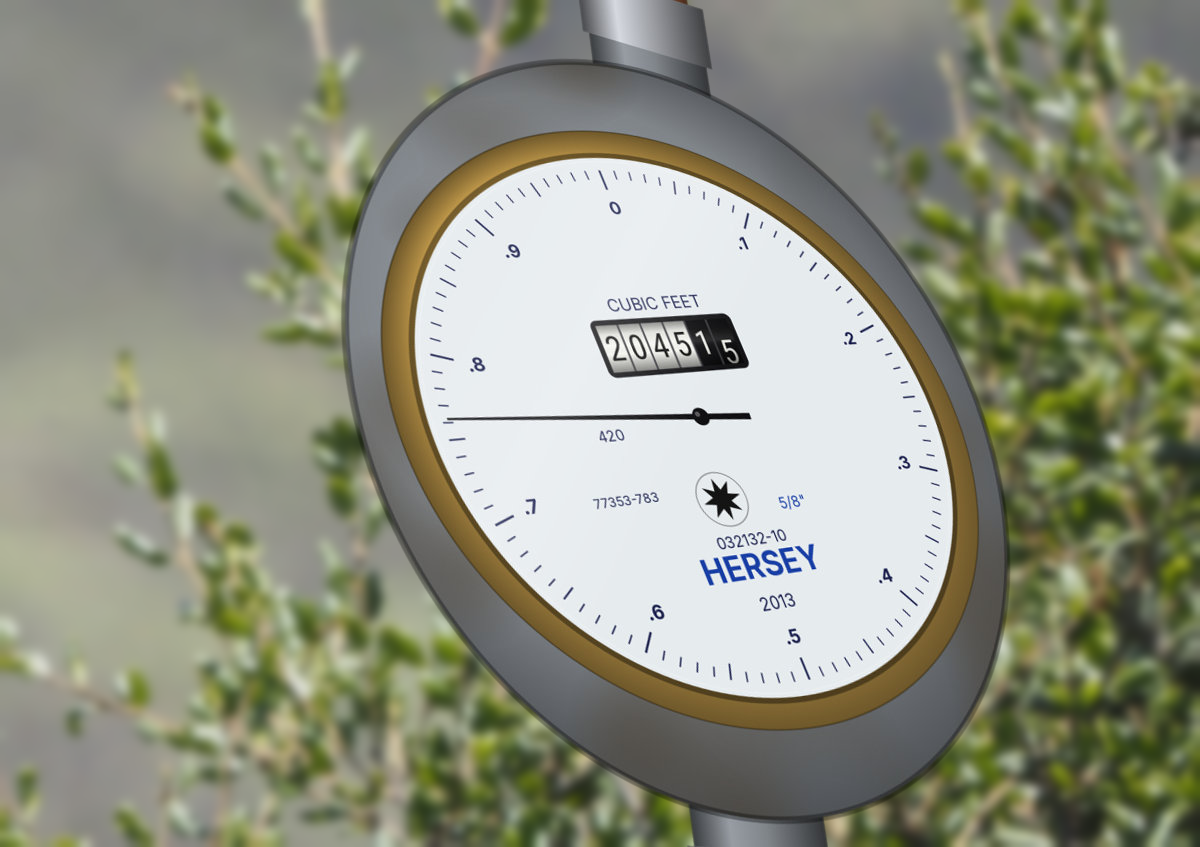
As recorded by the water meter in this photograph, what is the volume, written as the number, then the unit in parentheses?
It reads 204514.76 (ft³)
